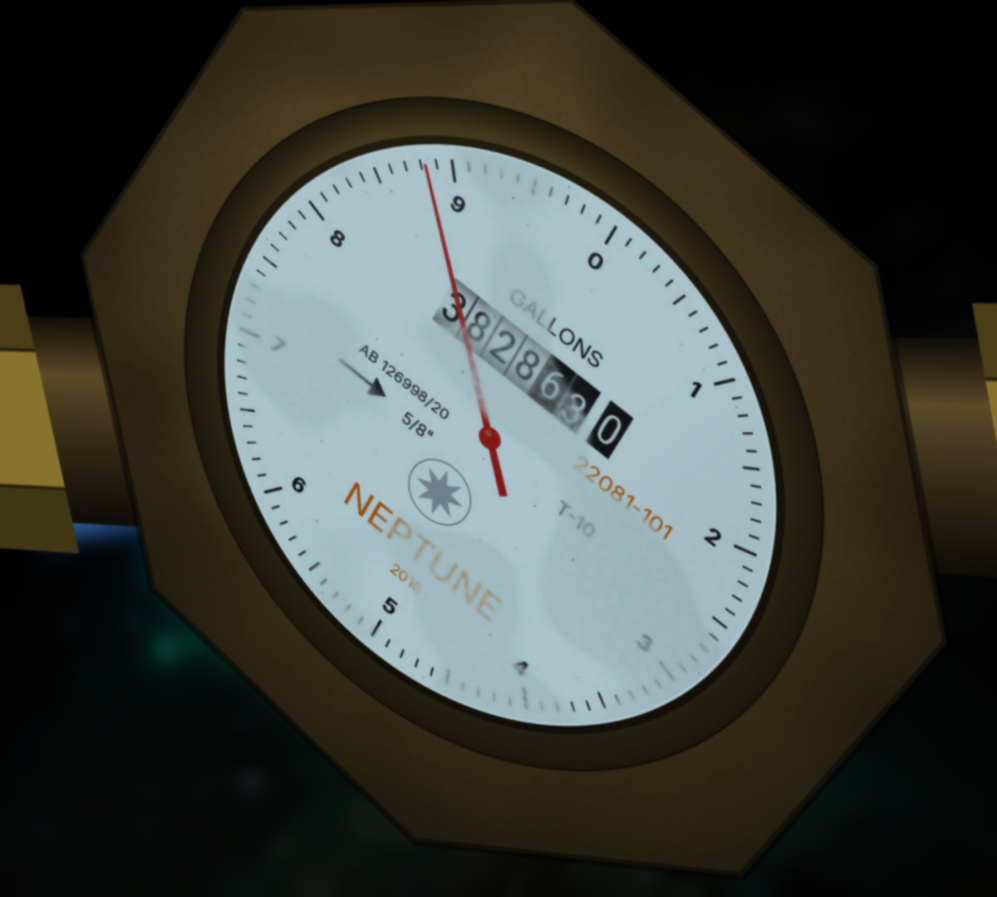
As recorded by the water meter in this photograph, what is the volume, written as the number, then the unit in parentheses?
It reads 3828628.8 (gal)
